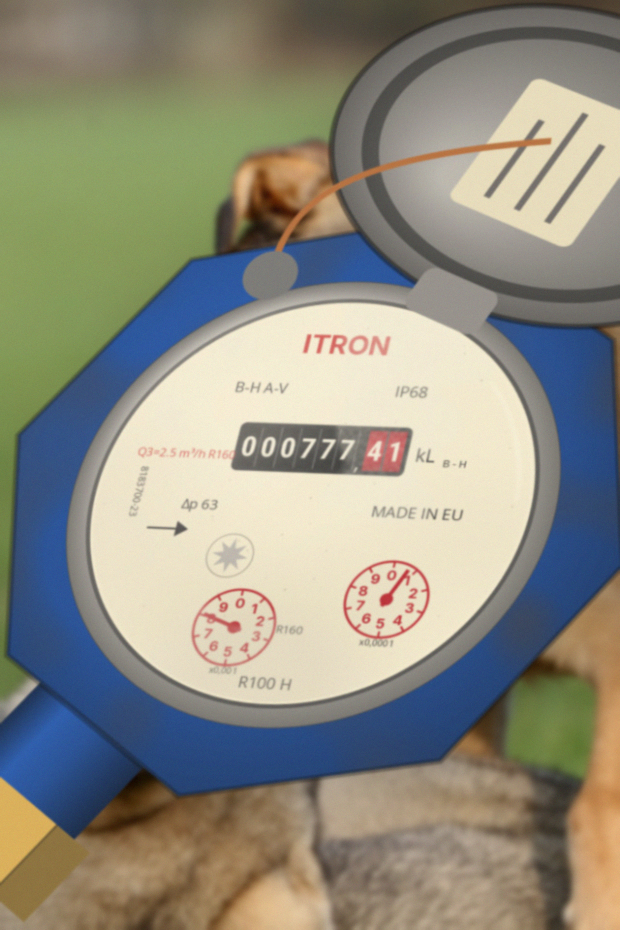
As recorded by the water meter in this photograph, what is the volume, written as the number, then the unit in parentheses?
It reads 777.4180 (kL)
